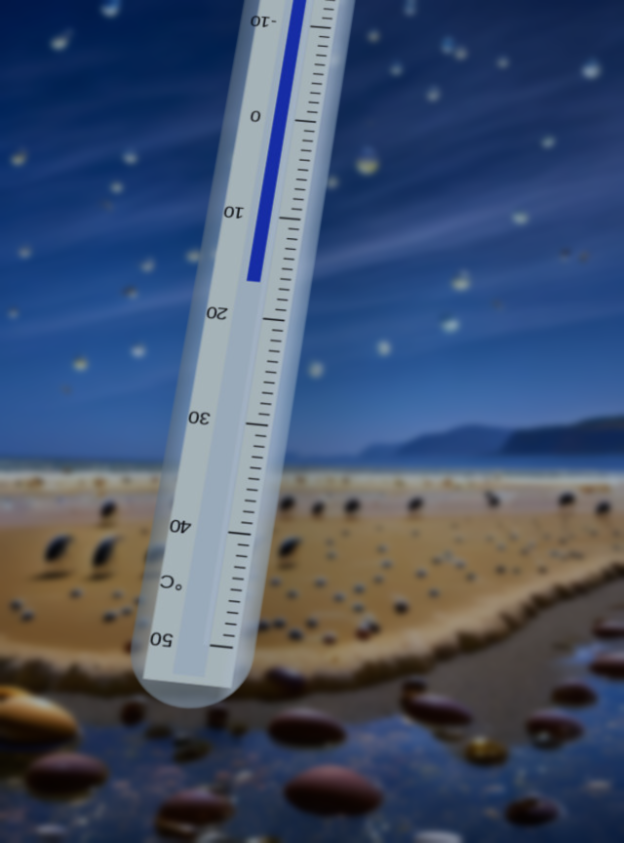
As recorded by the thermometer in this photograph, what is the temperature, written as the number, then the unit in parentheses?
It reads 16.5 (°C)
